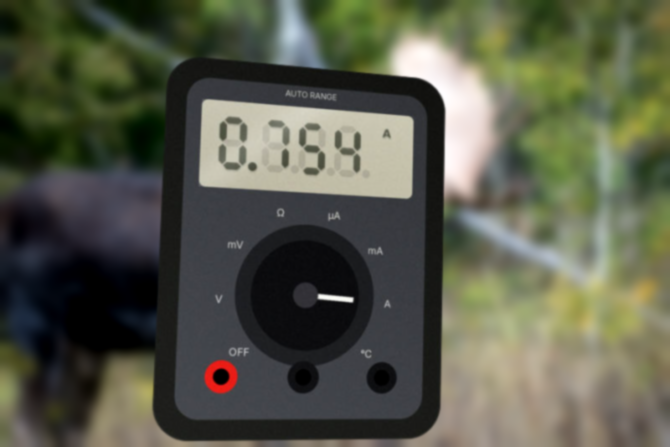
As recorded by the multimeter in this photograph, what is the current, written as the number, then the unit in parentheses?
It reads 0.754 (A)
